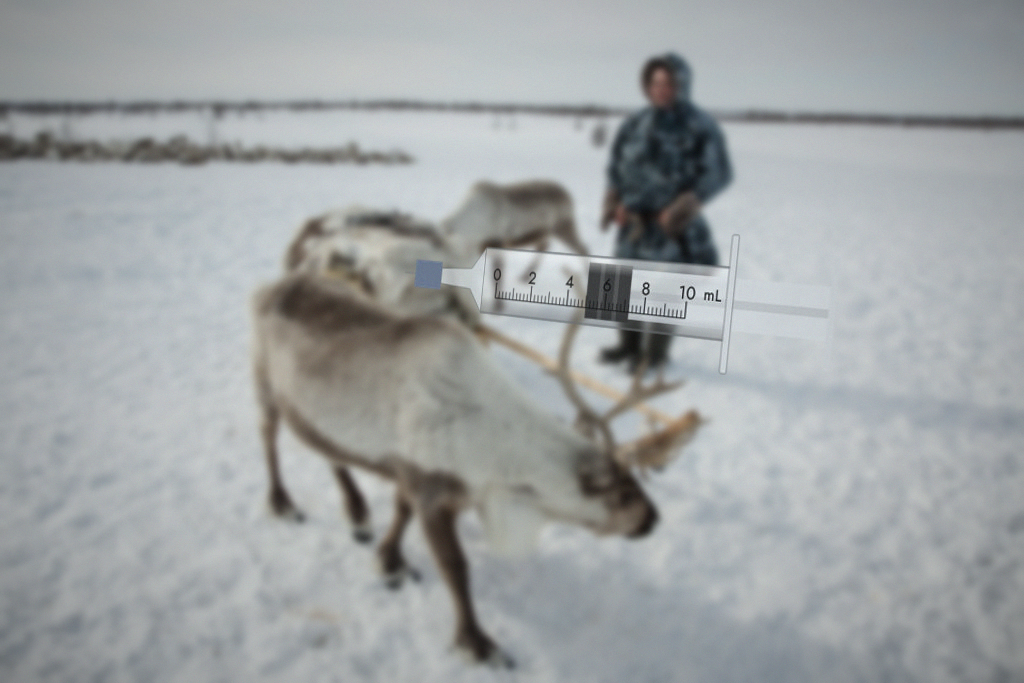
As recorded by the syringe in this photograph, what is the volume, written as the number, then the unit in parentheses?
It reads 5 (mL)
